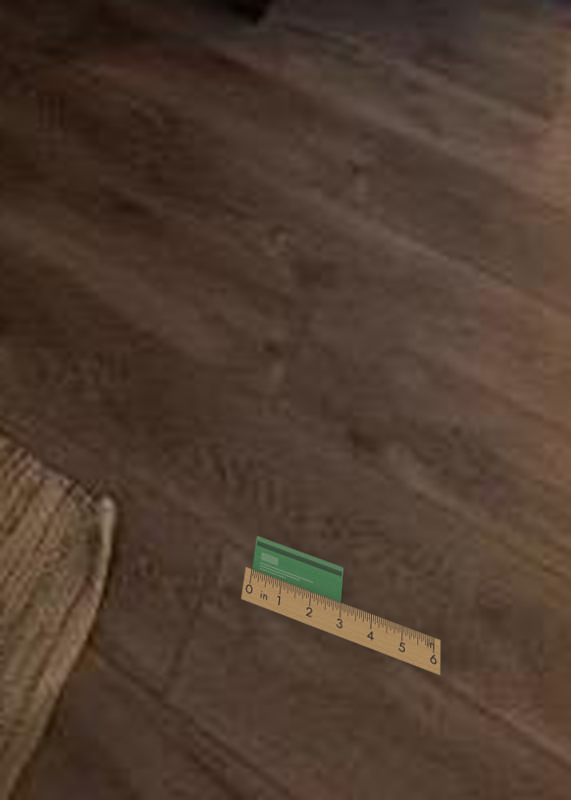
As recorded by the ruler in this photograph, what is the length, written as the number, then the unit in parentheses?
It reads 3 (in)
